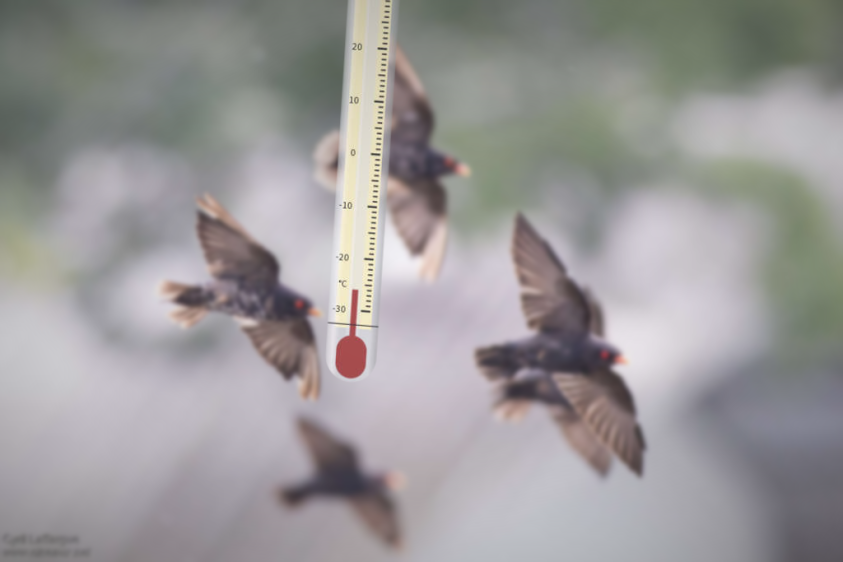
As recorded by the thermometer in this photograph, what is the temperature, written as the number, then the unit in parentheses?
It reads -26 (°C)
